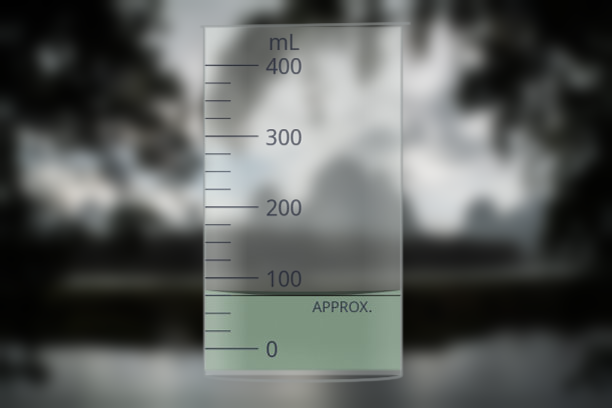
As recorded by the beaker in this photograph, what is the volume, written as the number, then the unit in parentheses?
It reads 75 (mL)
